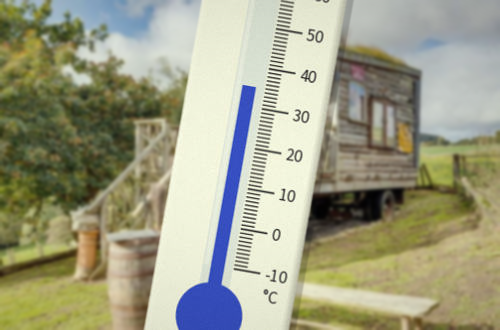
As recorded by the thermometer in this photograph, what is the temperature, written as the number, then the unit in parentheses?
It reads 35 (°C)
